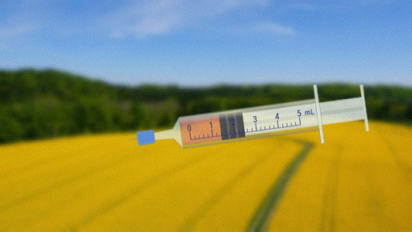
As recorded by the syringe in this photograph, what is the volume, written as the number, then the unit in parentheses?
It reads 1.4 (mL)
